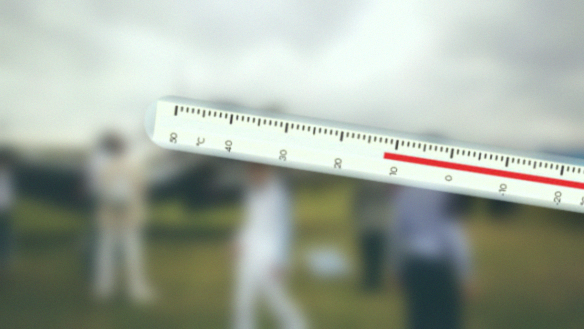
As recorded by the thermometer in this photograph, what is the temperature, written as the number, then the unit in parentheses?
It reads 12 (°C)
